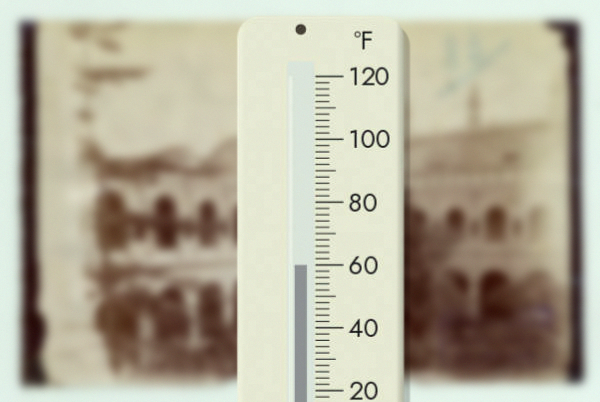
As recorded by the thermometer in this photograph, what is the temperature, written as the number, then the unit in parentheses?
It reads 60 (°F)
